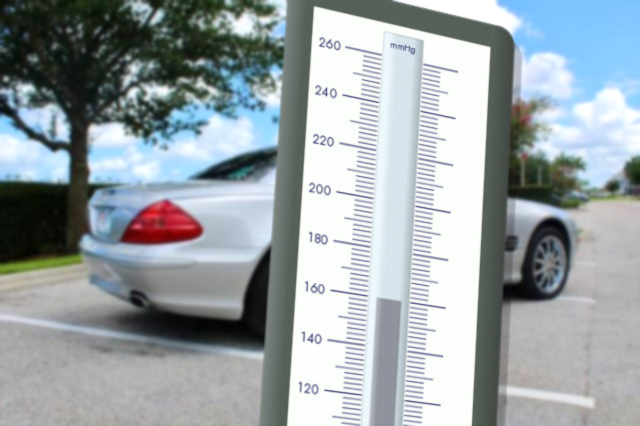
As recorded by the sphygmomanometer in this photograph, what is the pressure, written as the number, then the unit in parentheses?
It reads 160 (mmHg)
